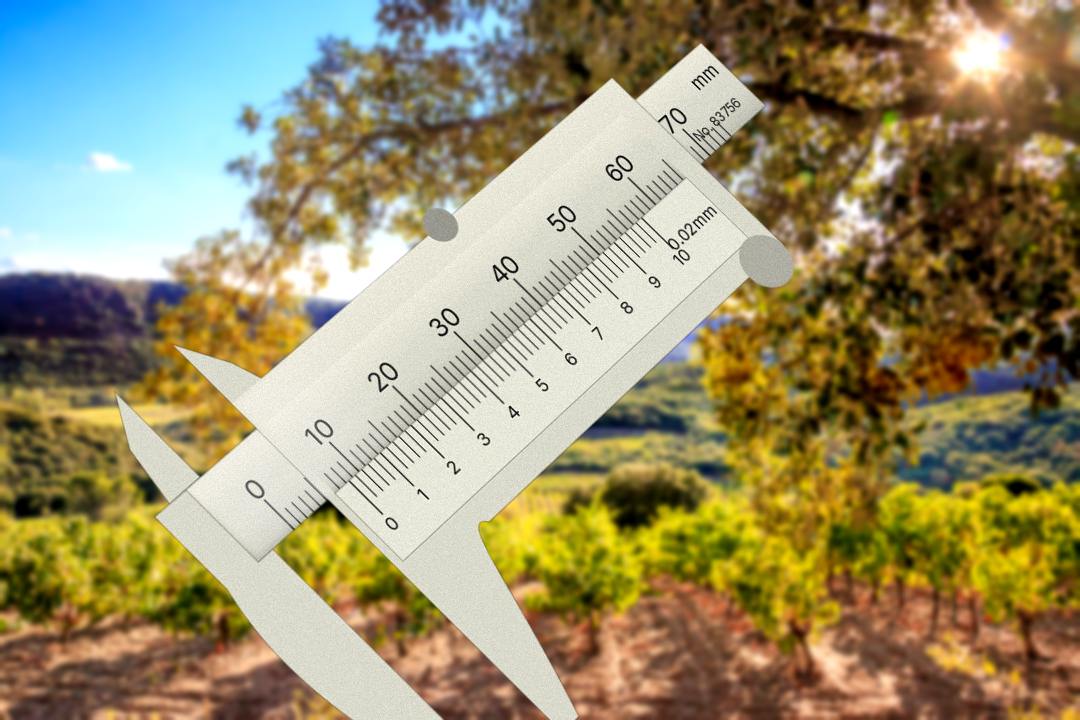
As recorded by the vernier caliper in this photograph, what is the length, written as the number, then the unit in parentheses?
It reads 8.4 (mm)
